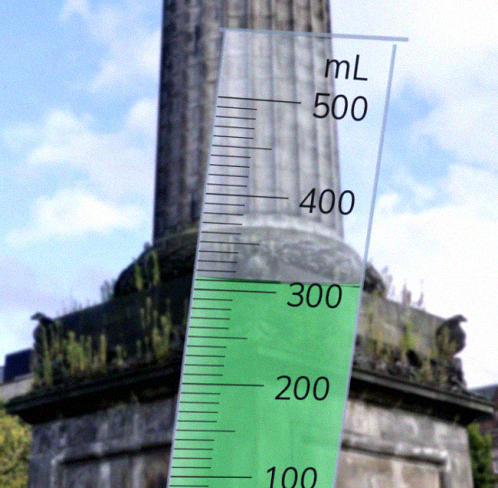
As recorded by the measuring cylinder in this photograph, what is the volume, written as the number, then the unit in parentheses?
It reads 310 (mL)
